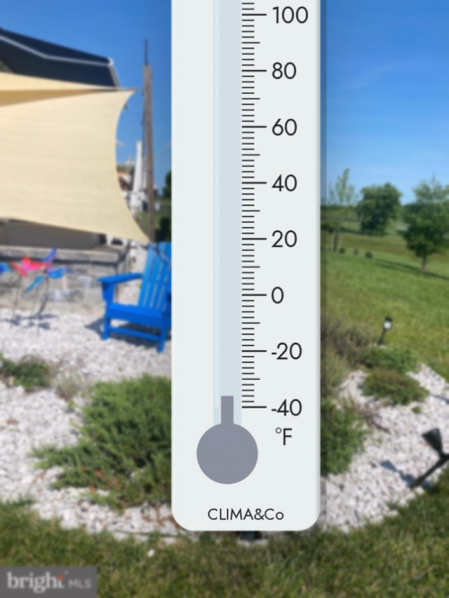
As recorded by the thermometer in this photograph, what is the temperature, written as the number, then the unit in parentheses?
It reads -36 (°F)
